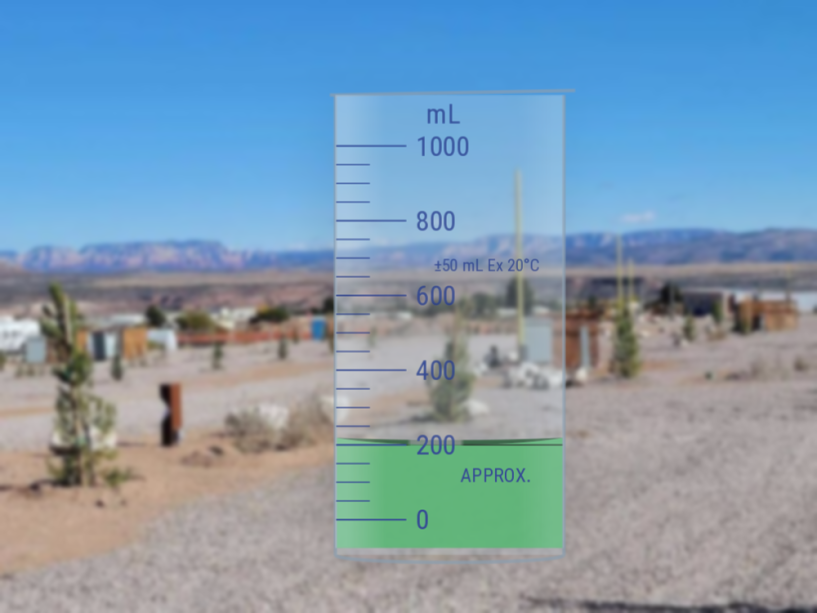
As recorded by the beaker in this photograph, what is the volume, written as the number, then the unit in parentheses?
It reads 200 (mL)
